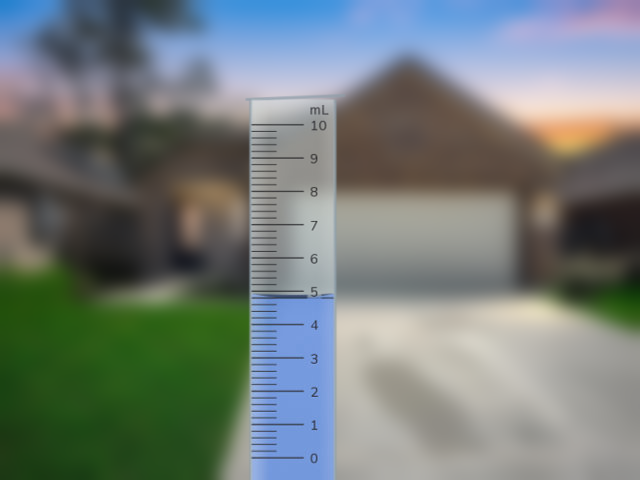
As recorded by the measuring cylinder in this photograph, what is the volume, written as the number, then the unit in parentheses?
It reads 4.8 (mL)
